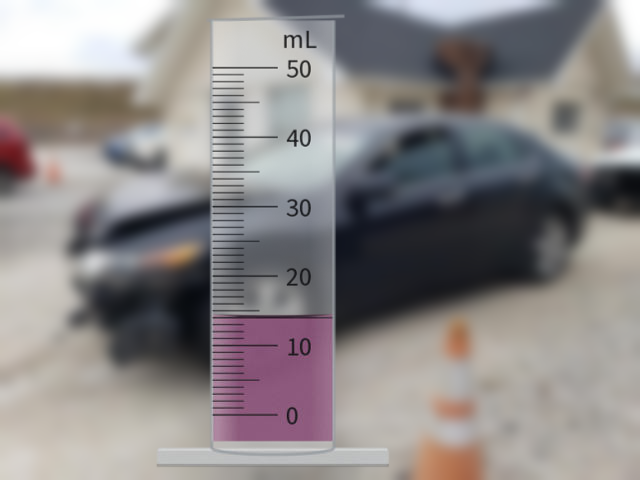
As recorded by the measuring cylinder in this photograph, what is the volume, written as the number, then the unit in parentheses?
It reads 14 (mL)
